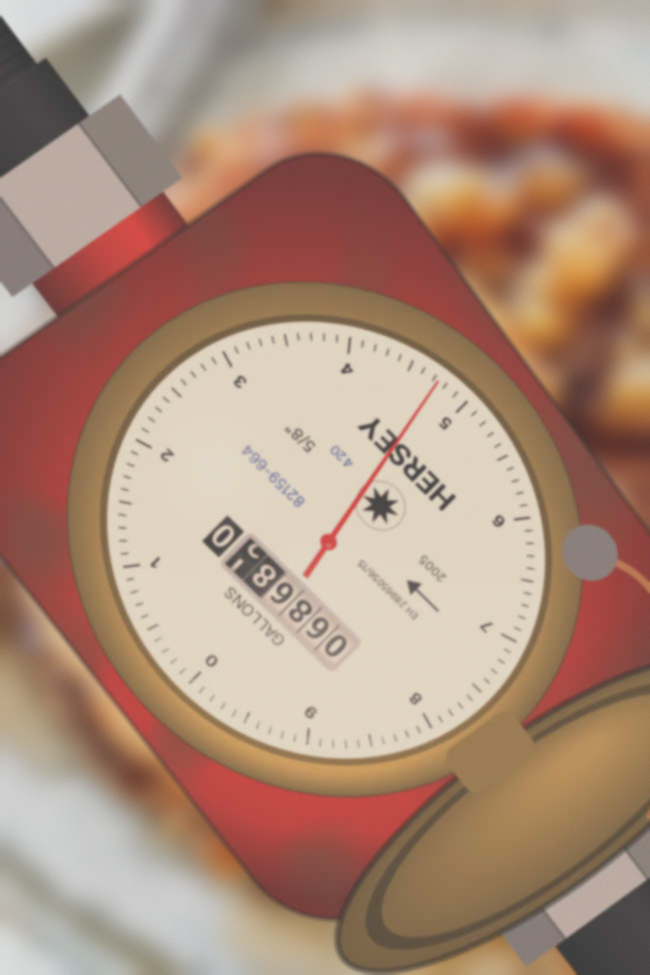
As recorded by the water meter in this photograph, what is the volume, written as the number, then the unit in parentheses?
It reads 686814.7 (gal)
